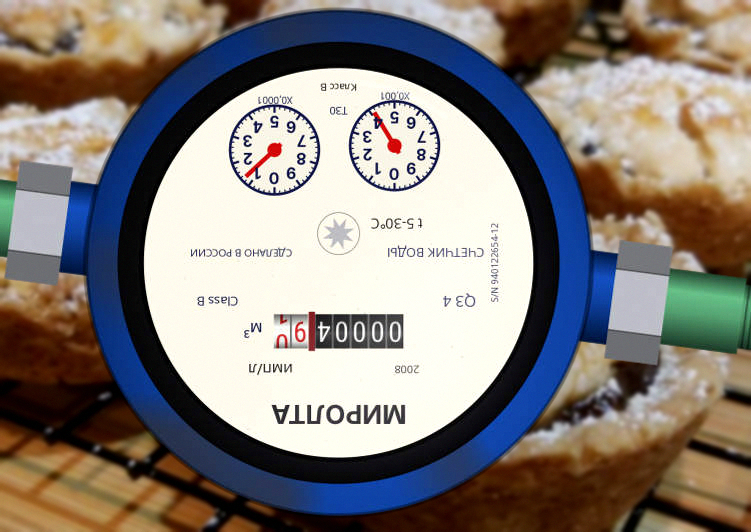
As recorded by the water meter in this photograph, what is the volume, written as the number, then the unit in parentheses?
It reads 4.9041 (m³)
